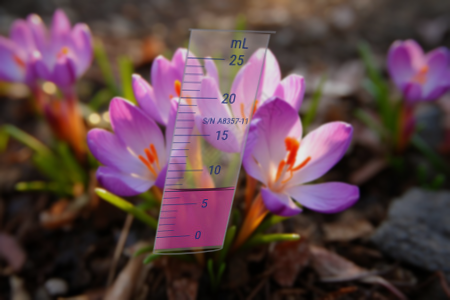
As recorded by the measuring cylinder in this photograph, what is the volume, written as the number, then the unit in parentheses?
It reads 7 (mL)
